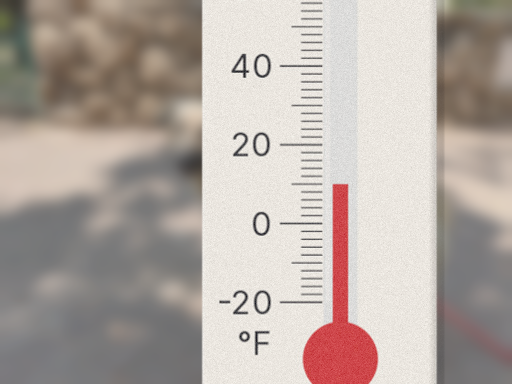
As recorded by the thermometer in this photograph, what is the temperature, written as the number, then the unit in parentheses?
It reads 10 (°F)
